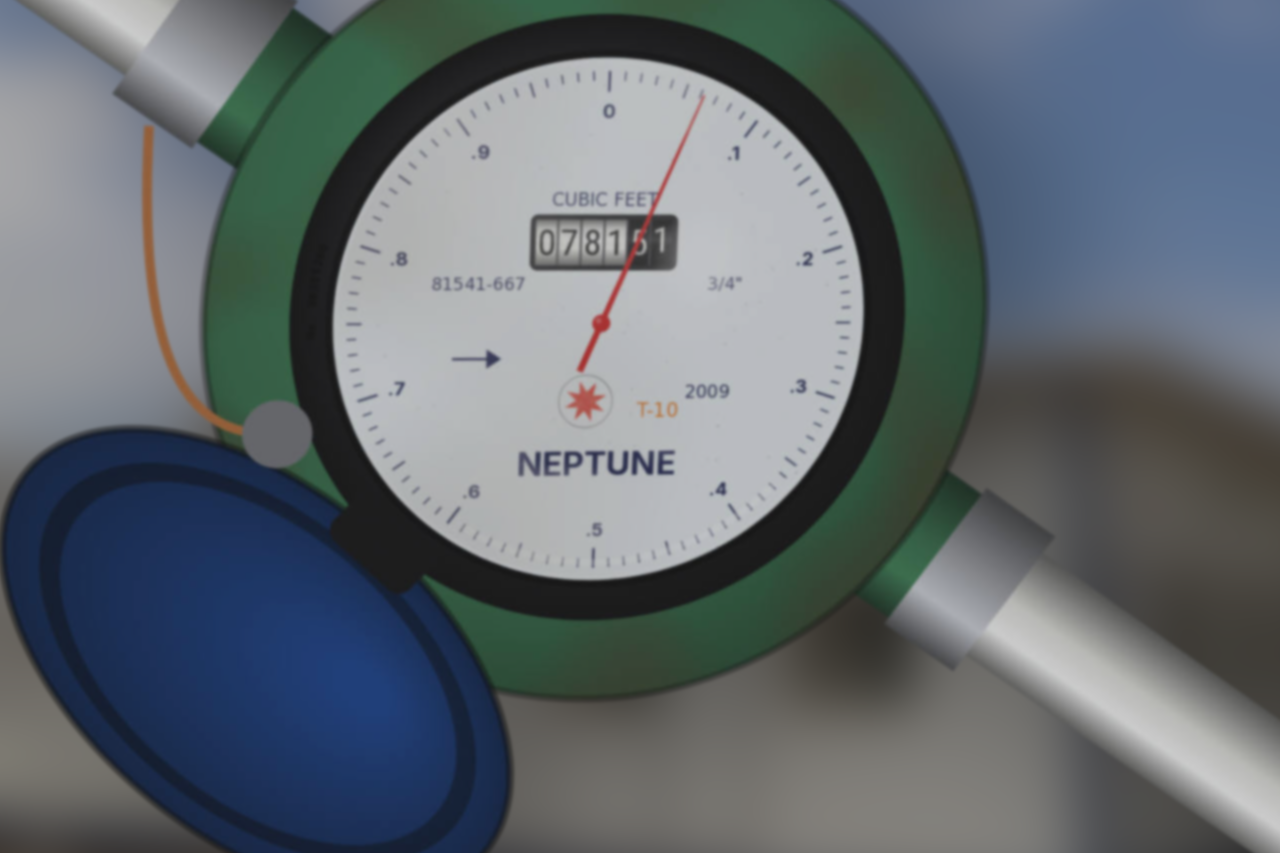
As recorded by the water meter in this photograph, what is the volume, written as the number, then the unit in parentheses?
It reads 78151.06 (ft³)
